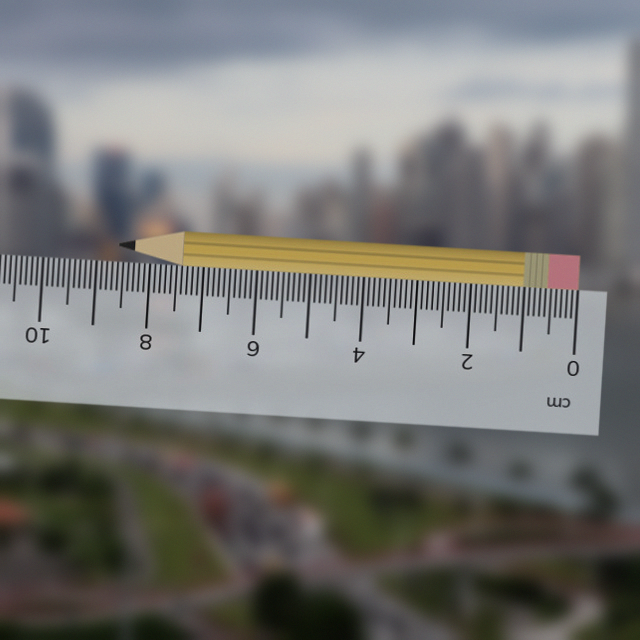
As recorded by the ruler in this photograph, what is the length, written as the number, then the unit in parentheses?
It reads 8.6 (cm)
